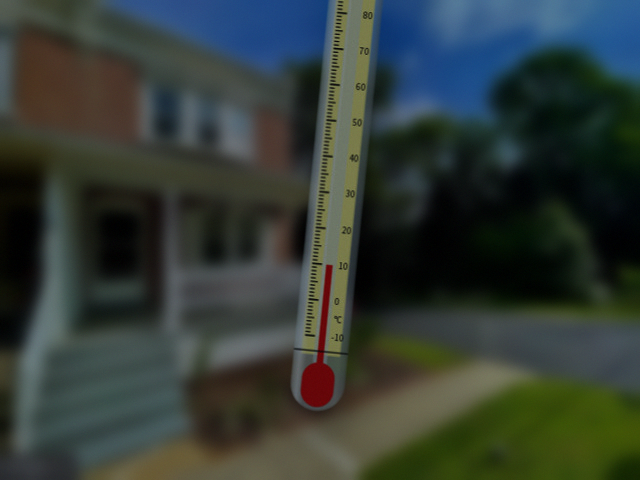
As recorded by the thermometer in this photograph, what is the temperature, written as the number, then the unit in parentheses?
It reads 10 (°C)
